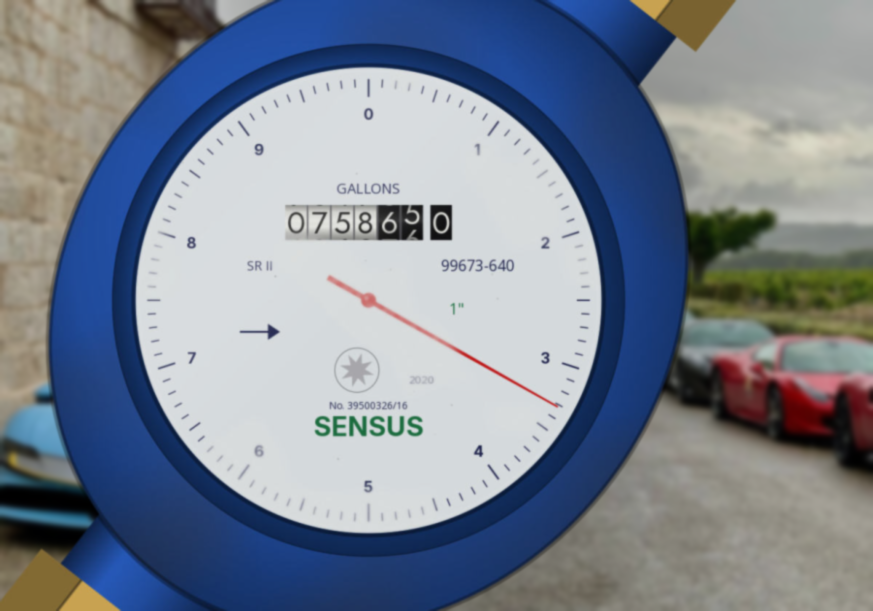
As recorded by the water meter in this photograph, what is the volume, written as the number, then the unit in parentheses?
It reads 758653.3 (gal)
